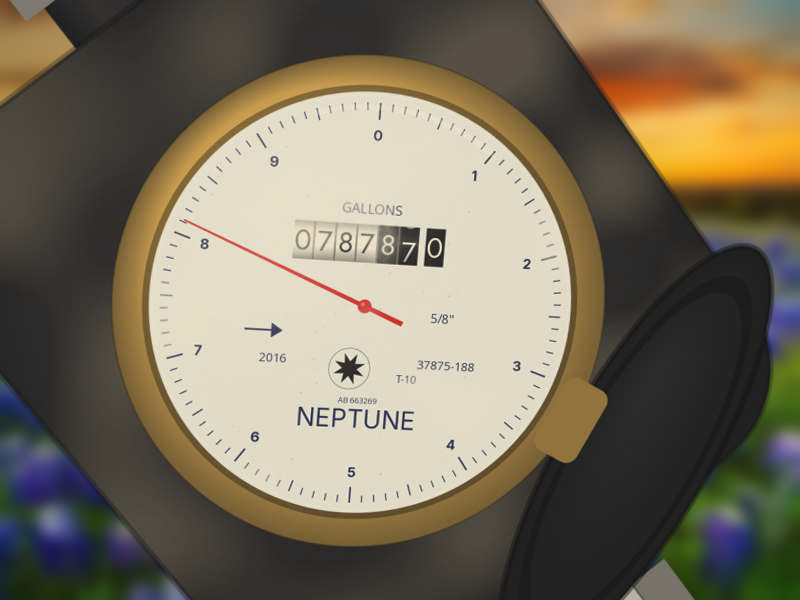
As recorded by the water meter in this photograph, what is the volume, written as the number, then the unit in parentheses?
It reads 787868.1 (gal)
